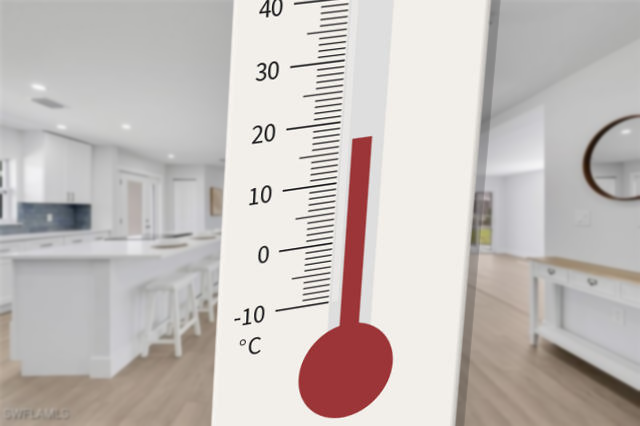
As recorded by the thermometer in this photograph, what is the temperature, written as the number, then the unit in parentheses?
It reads 17 (°C)
